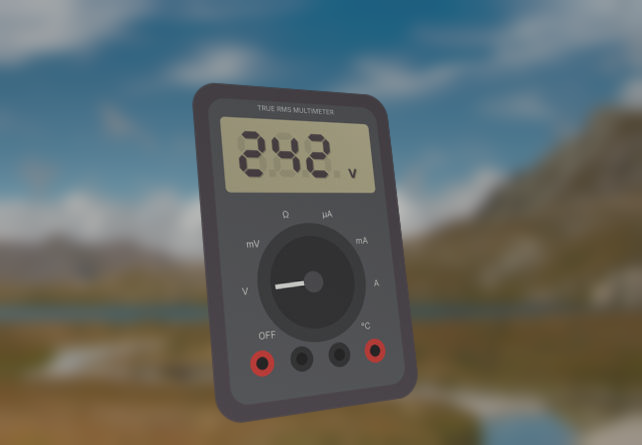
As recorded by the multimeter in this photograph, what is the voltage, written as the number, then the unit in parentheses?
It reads 242 (V)
